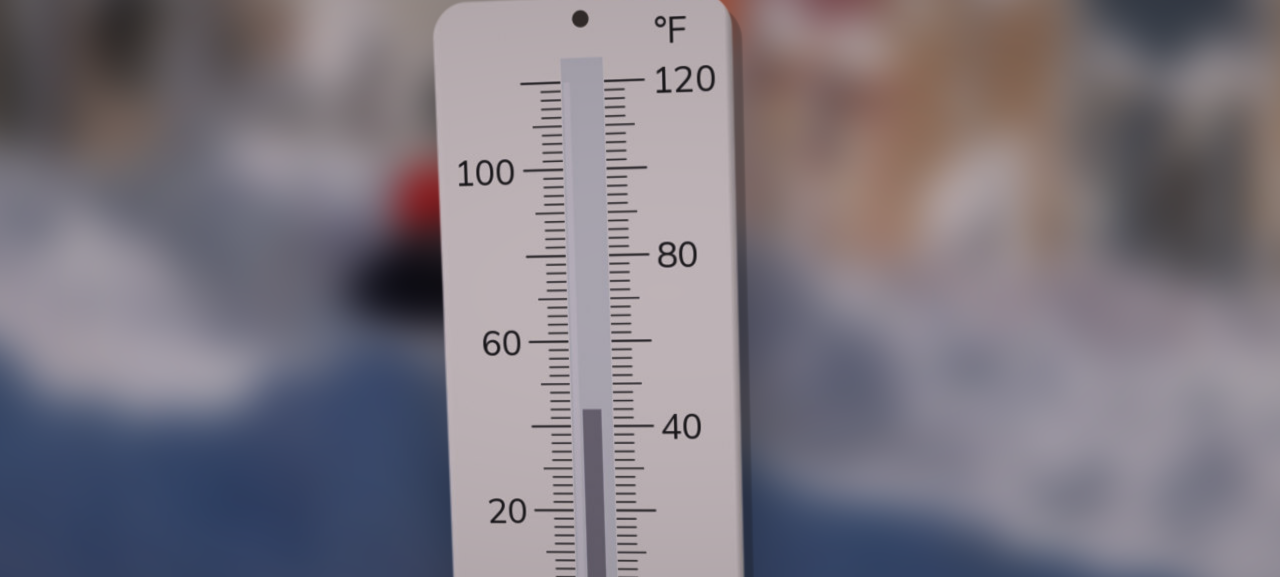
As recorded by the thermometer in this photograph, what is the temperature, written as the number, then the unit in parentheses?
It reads 44 (°F)
